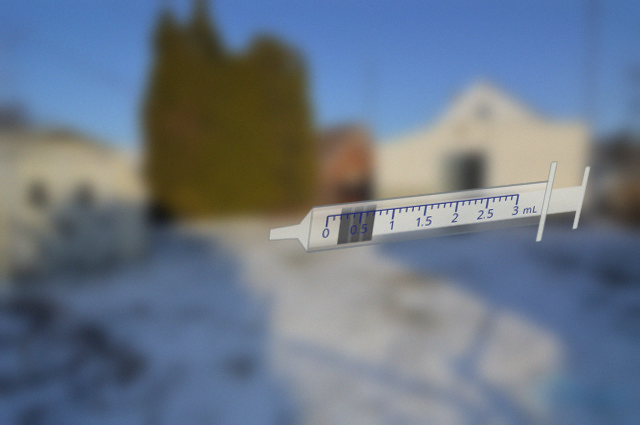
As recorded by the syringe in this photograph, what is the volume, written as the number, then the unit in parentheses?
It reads 0.2 (mL)
